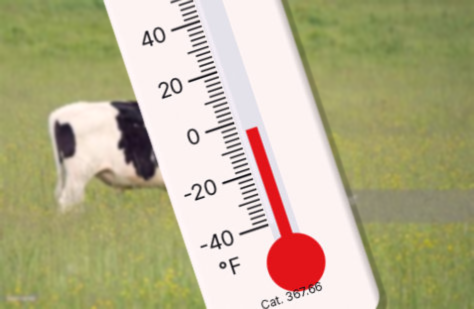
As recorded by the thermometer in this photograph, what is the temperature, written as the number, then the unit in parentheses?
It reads -4 (°F)
